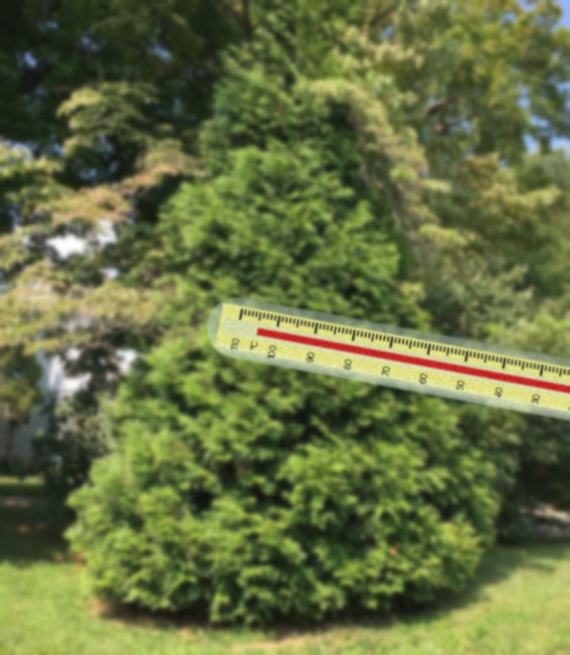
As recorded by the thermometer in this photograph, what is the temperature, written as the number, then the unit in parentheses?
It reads 105 (°C)
